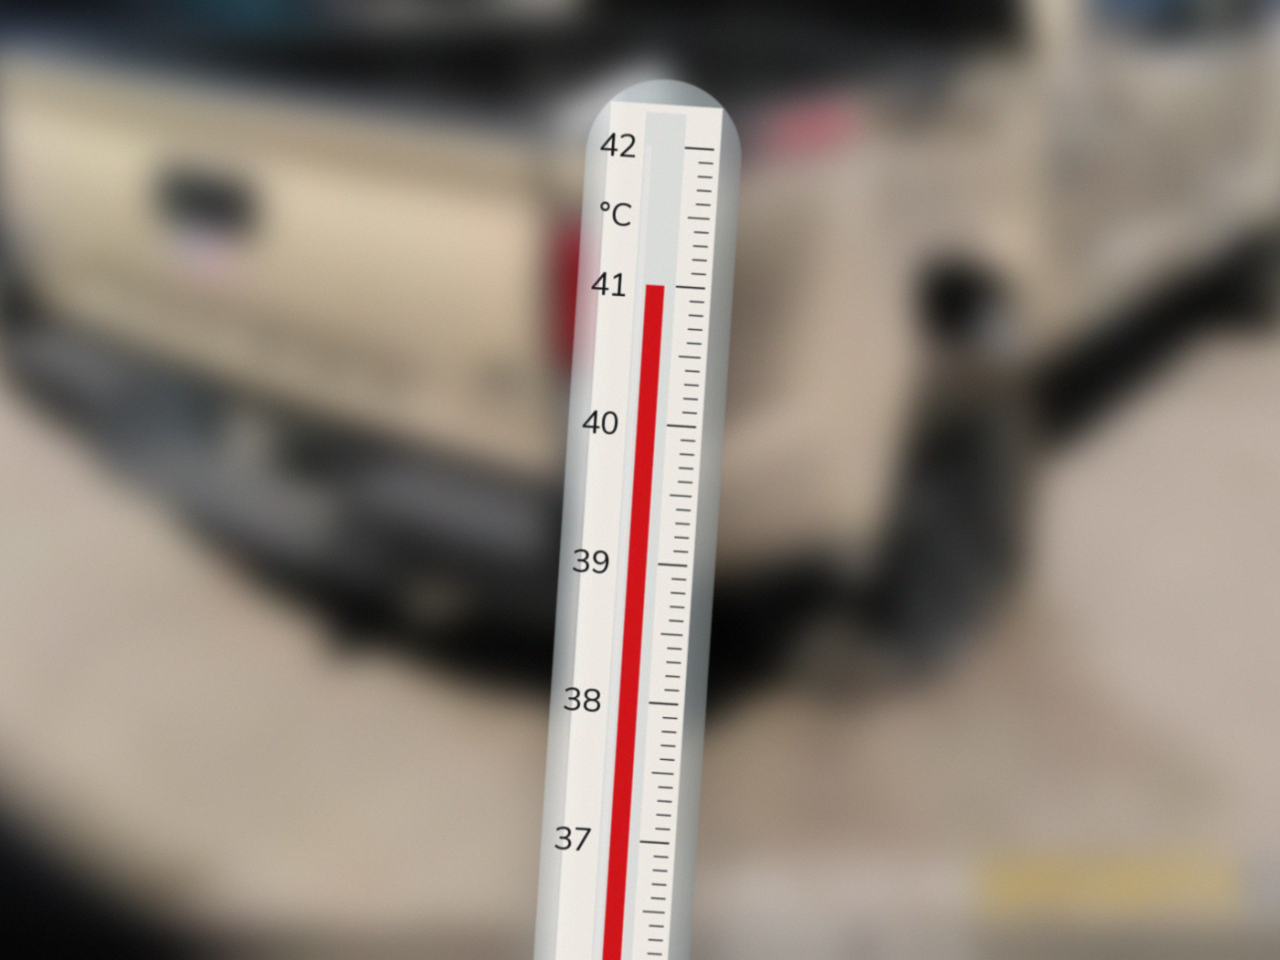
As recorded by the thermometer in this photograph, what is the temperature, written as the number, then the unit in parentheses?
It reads 41 (°C)
